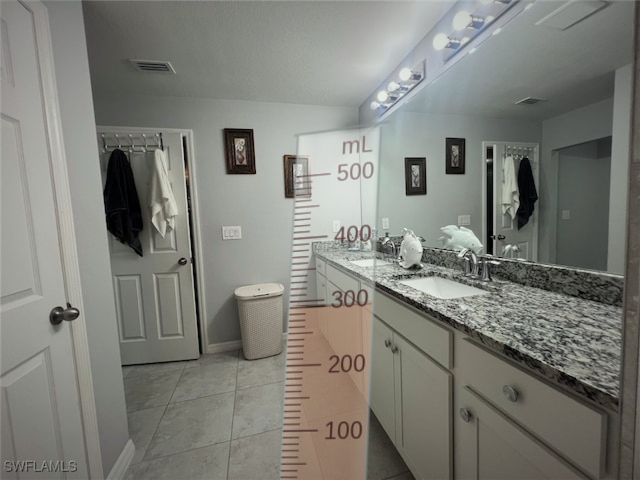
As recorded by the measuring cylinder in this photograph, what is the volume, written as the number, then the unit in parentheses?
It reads 290 (mL)
